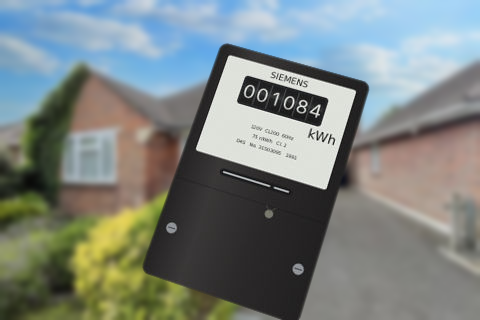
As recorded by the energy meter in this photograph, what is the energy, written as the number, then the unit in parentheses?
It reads 1084 (kWh)
